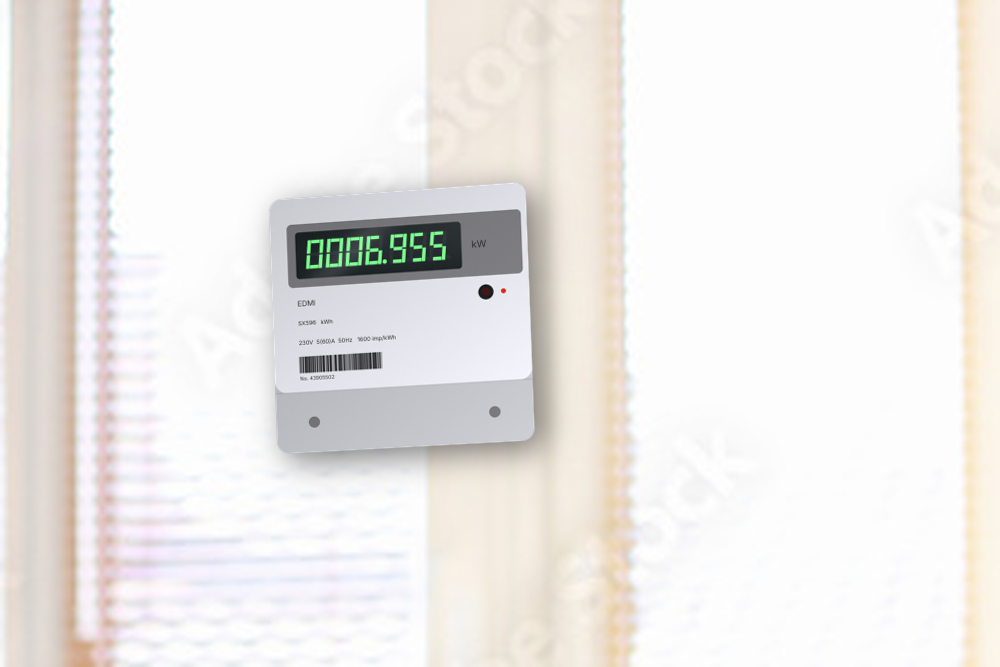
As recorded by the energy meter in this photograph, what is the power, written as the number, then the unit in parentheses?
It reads 6.955 (kW)
